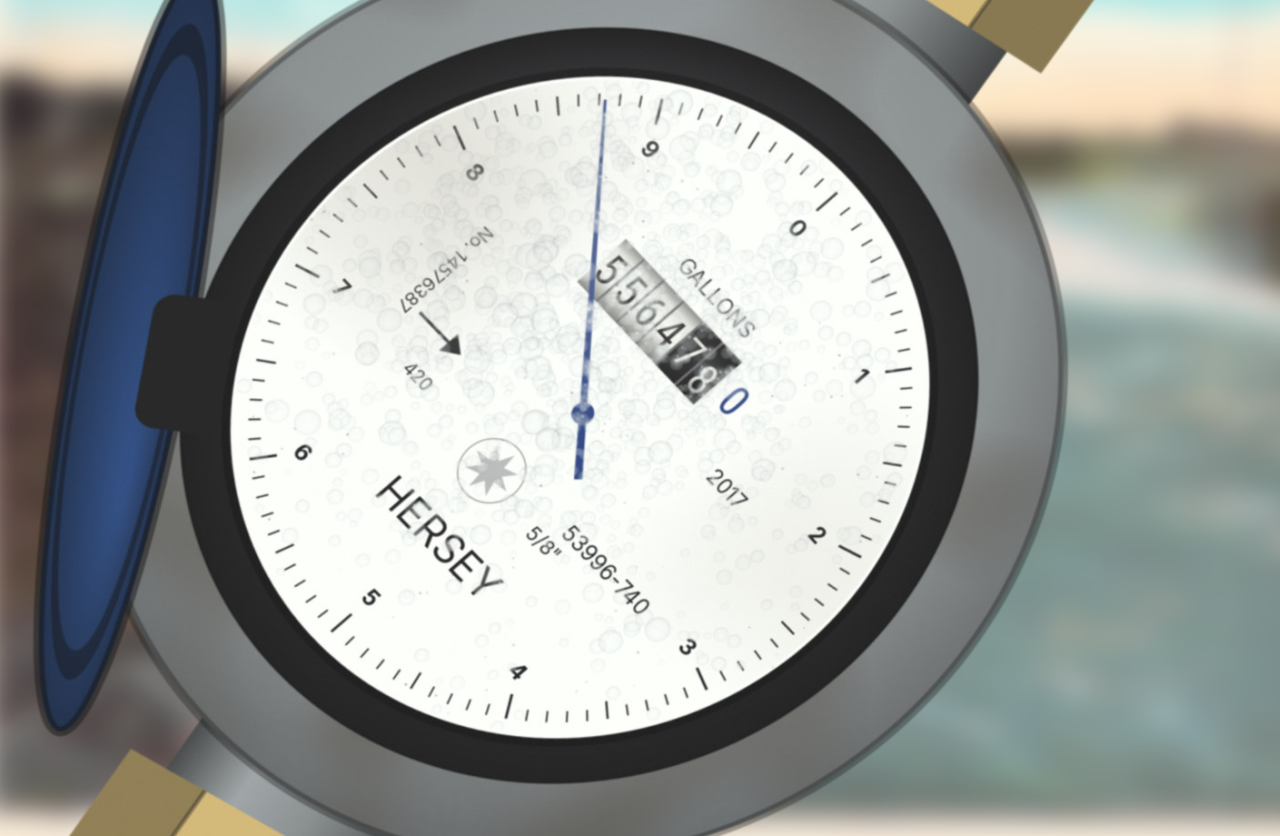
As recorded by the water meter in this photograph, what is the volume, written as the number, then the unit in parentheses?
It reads 5564778.7 (gal)
